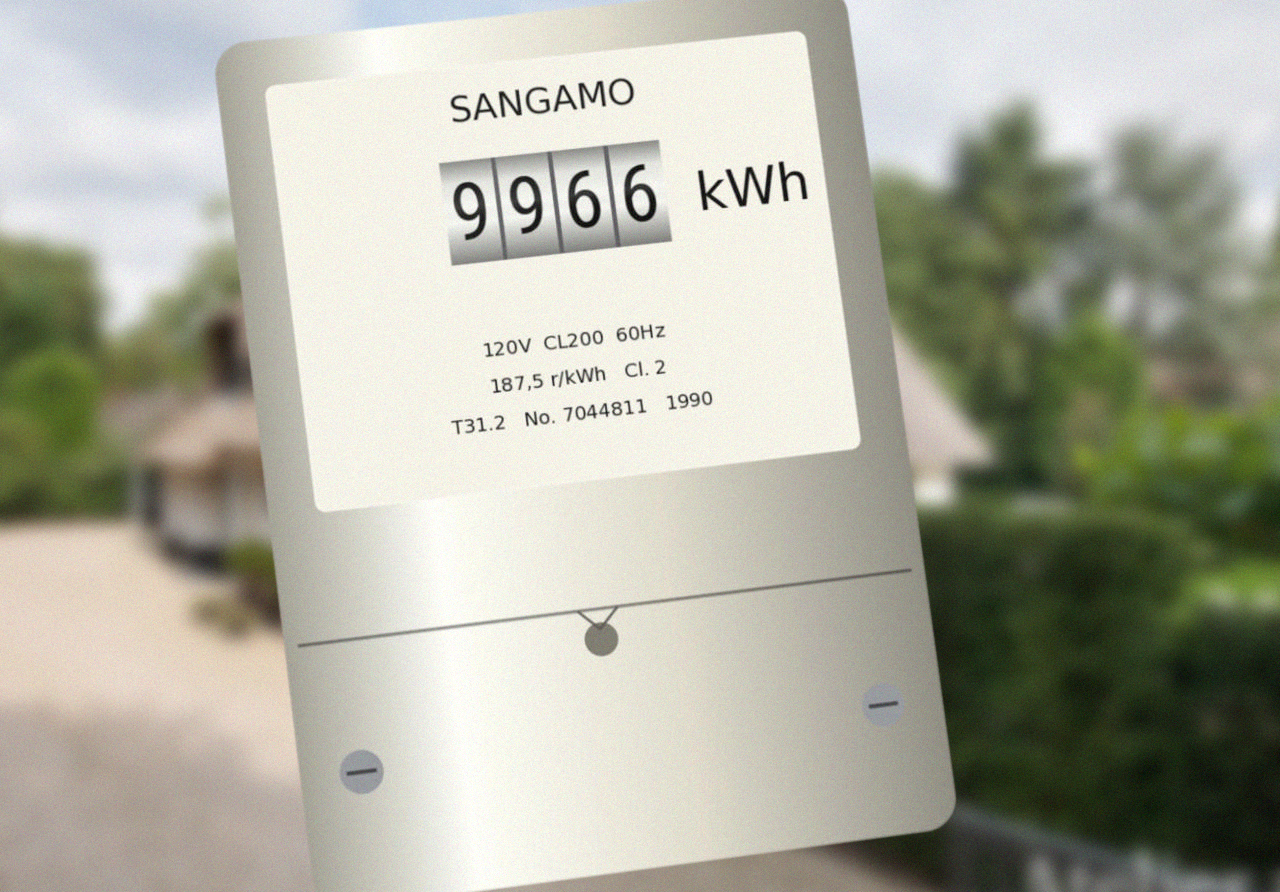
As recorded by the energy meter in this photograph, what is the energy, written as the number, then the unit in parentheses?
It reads 9966 (kWh)
